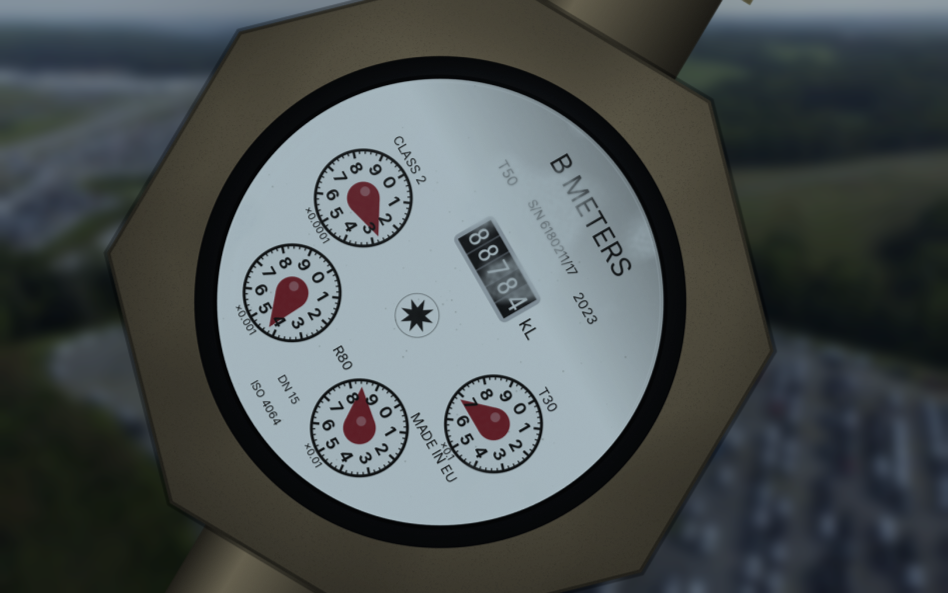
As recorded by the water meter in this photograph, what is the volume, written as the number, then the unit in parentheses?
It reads 88784.6842 (kL)
